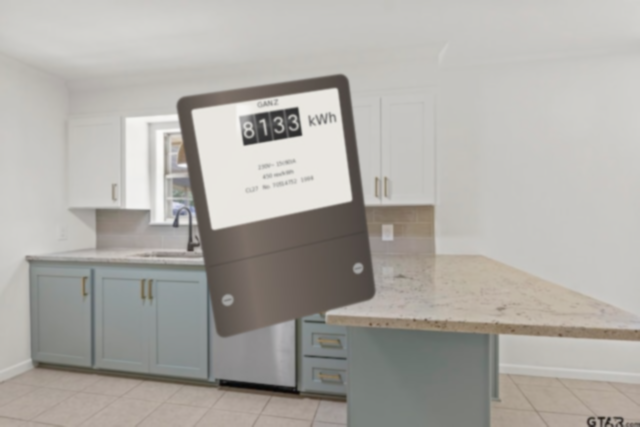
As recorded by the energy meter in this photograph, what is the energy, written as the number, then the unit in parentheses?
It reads 8133 (kWh)
